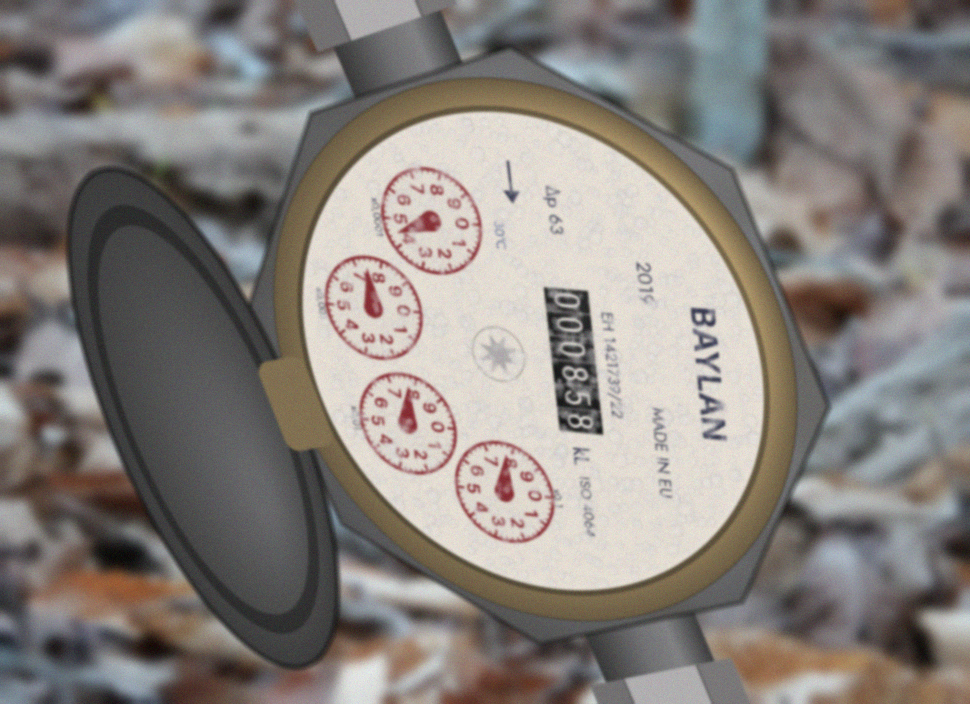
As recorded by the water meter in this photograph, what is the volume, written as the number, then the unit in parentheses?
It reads 858.7774 (kL)
